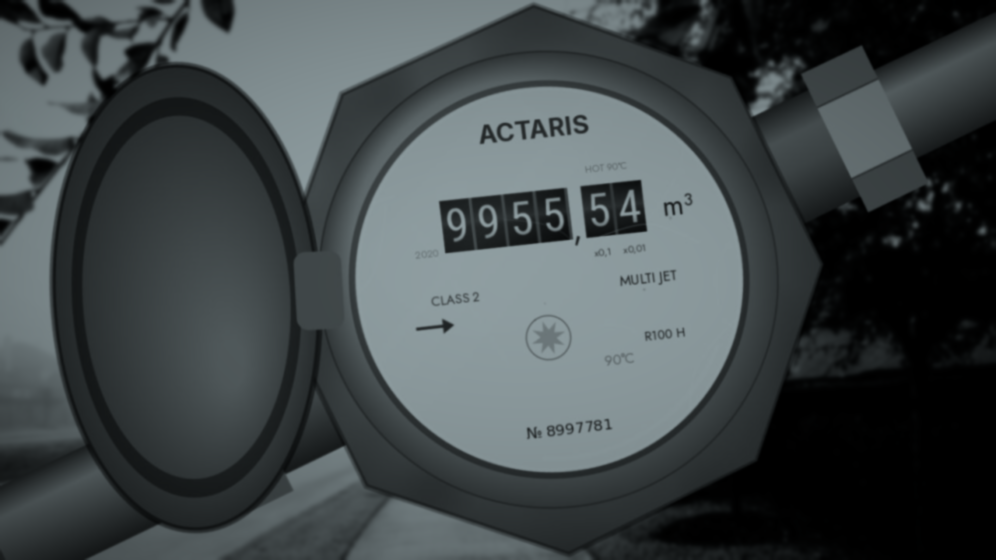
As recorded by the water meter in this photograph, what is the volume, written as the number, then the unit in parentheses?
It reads 9955.54 (m³)
